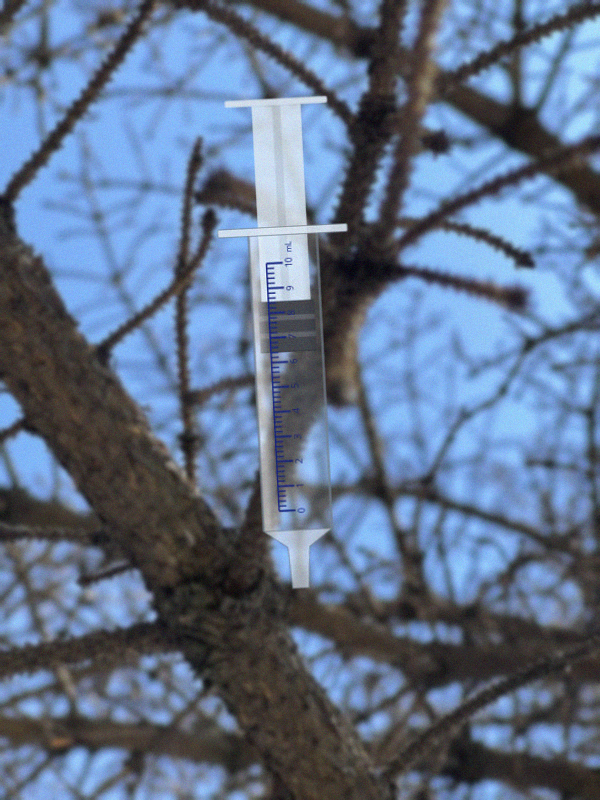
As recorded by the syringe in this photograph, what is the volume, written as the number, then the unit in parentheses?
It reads 6.4 (mL)
